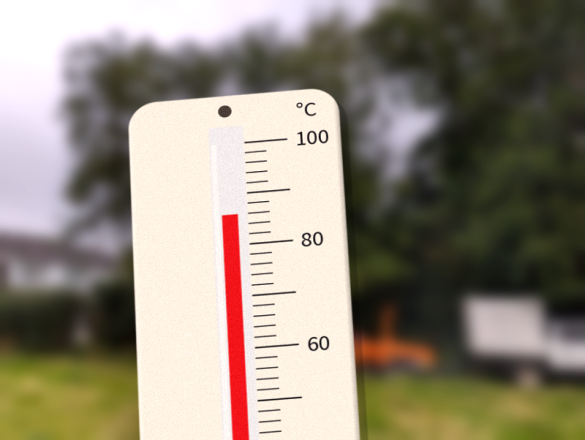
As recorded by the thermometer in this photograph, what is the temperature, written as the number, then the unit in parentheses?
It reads 86 (°C)
